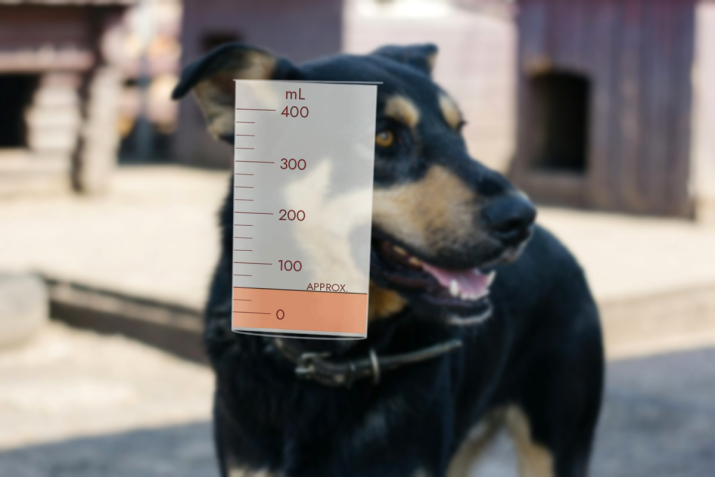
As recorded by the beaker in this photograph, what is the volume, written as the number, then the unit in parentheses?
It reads 50 (mL)
